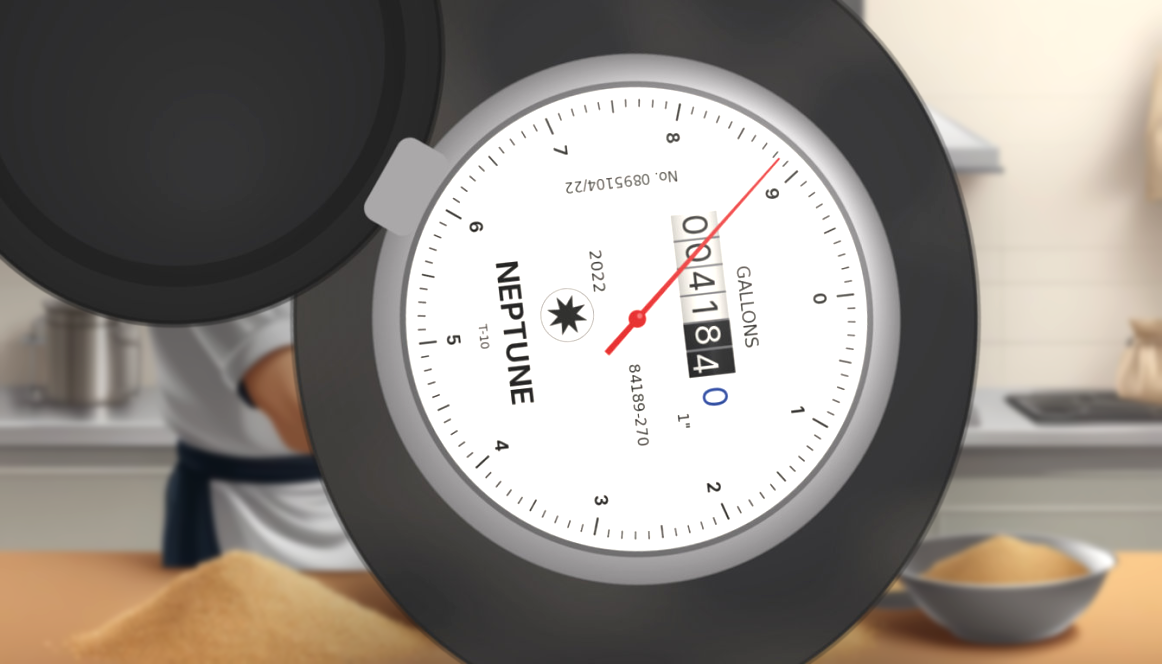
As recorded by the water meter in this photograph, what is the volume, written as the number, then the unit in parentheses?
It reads 41838.8 (gal)
